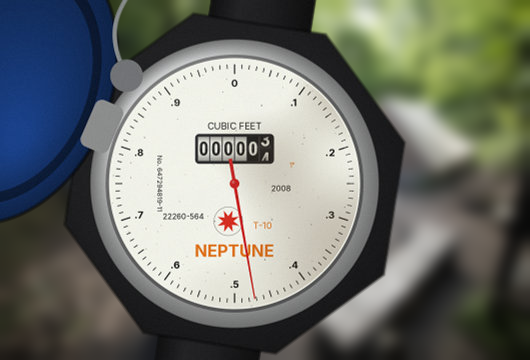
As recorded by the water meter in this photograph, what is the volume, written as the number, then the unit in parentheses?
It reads 3.47 (ft³)
